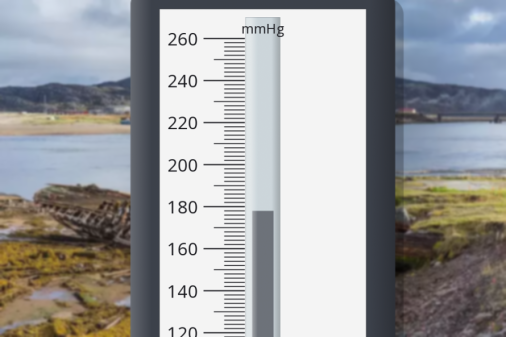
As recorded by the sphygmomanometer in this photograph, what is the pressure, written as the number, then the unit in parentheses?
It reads 178 (mmHg)
